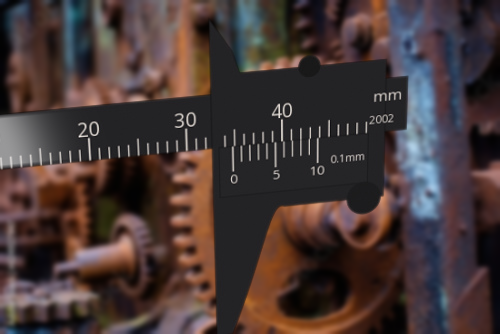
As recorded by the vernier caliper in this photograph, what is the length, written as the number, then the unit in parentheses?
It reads 34.8 (mm)
